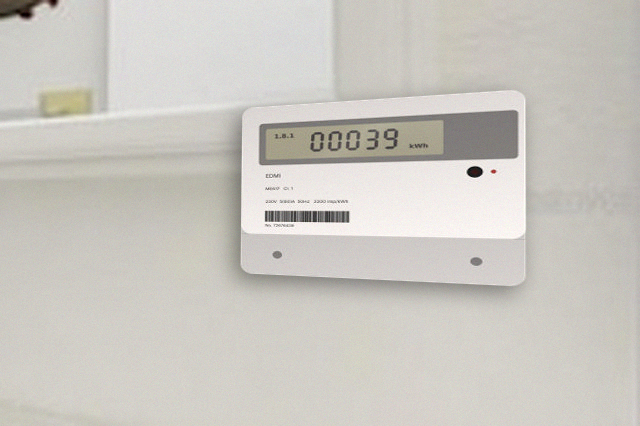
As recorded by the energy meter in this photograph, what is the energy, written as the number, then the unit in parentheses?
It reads 39 (kWh)
